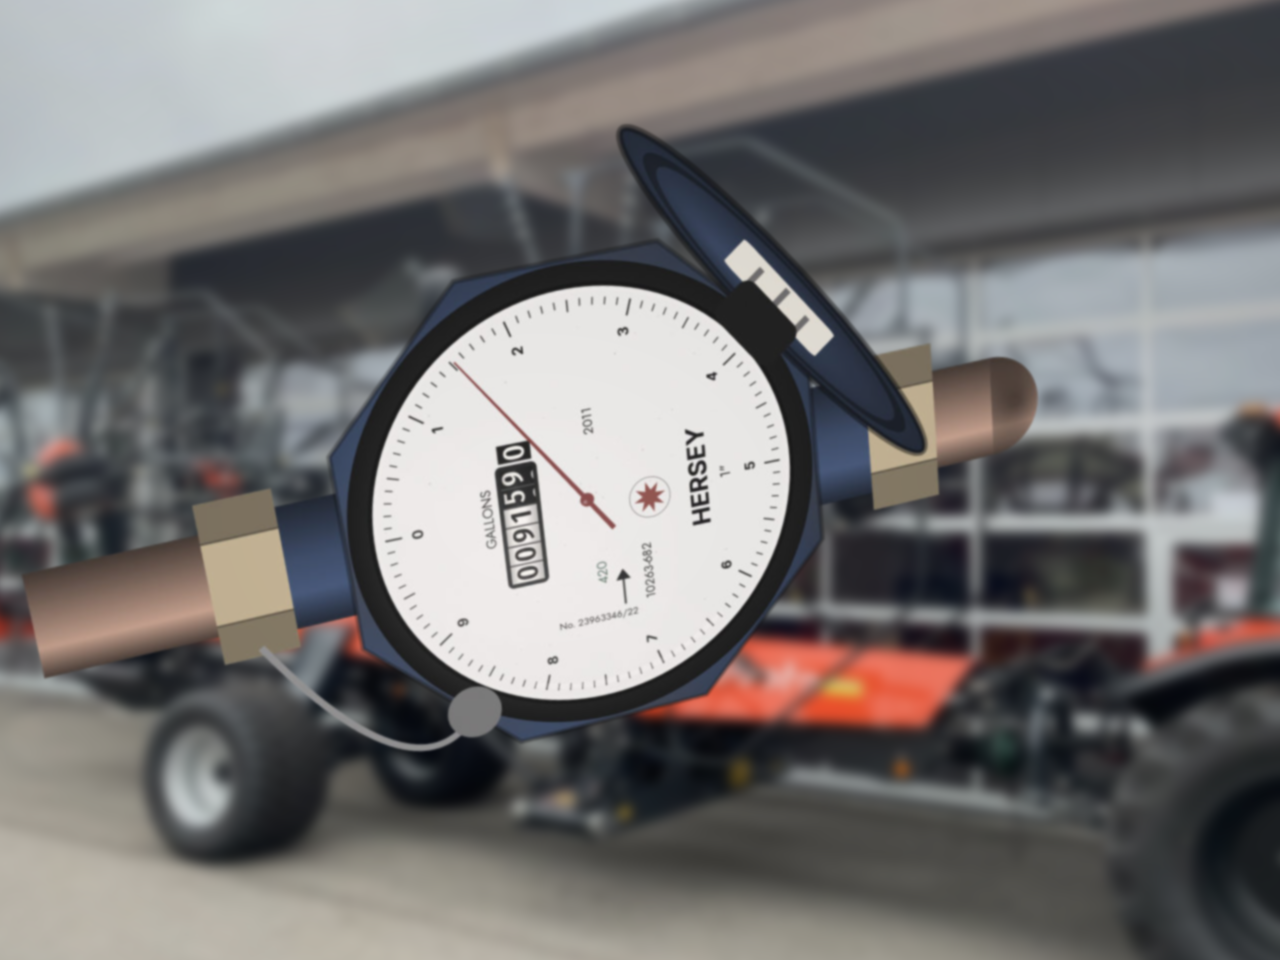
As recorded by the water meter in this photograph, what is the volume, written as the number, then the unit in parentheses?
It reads 91591.5 (gal)
